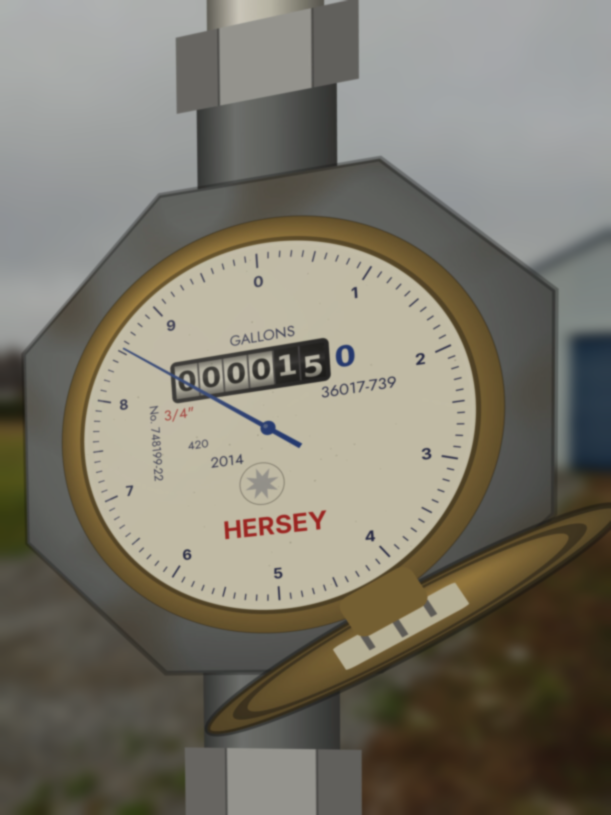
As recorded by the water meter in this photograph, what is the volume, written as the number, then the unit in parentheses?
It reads 148.5 (gal)
